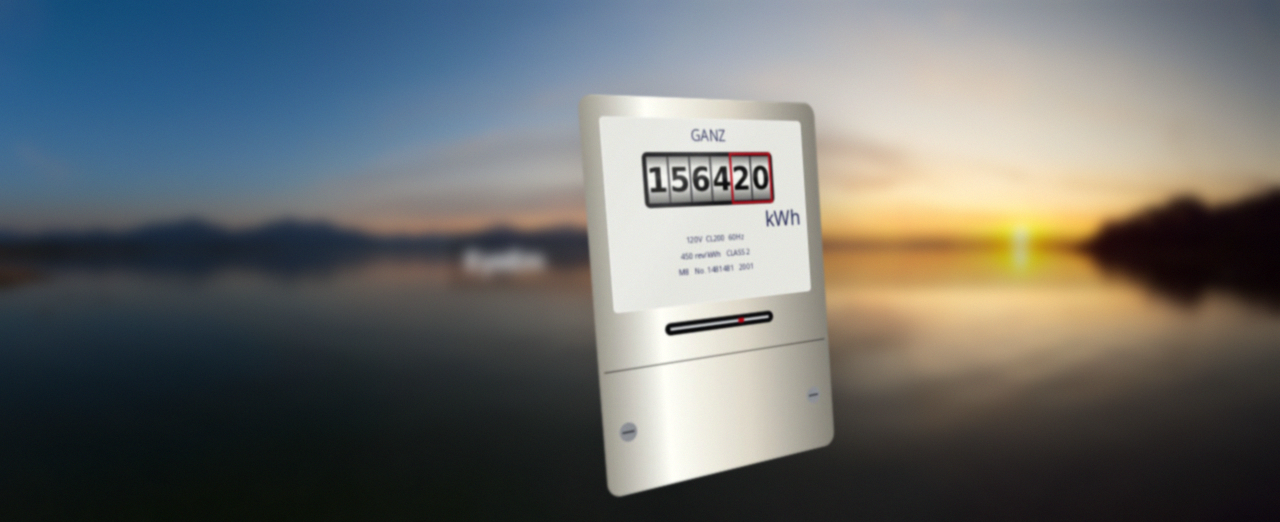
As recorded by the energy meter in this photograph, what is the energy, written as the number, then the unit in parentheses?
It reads 1564.20 (kWh)
